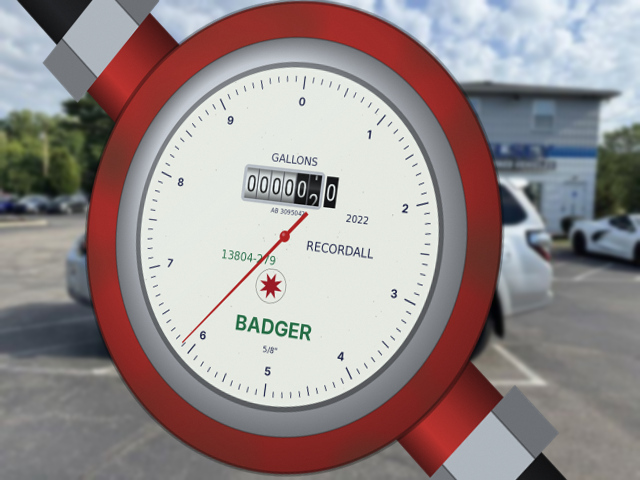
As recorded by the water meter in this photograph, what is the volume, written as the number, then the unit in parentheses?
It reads 16.1 (gal)
